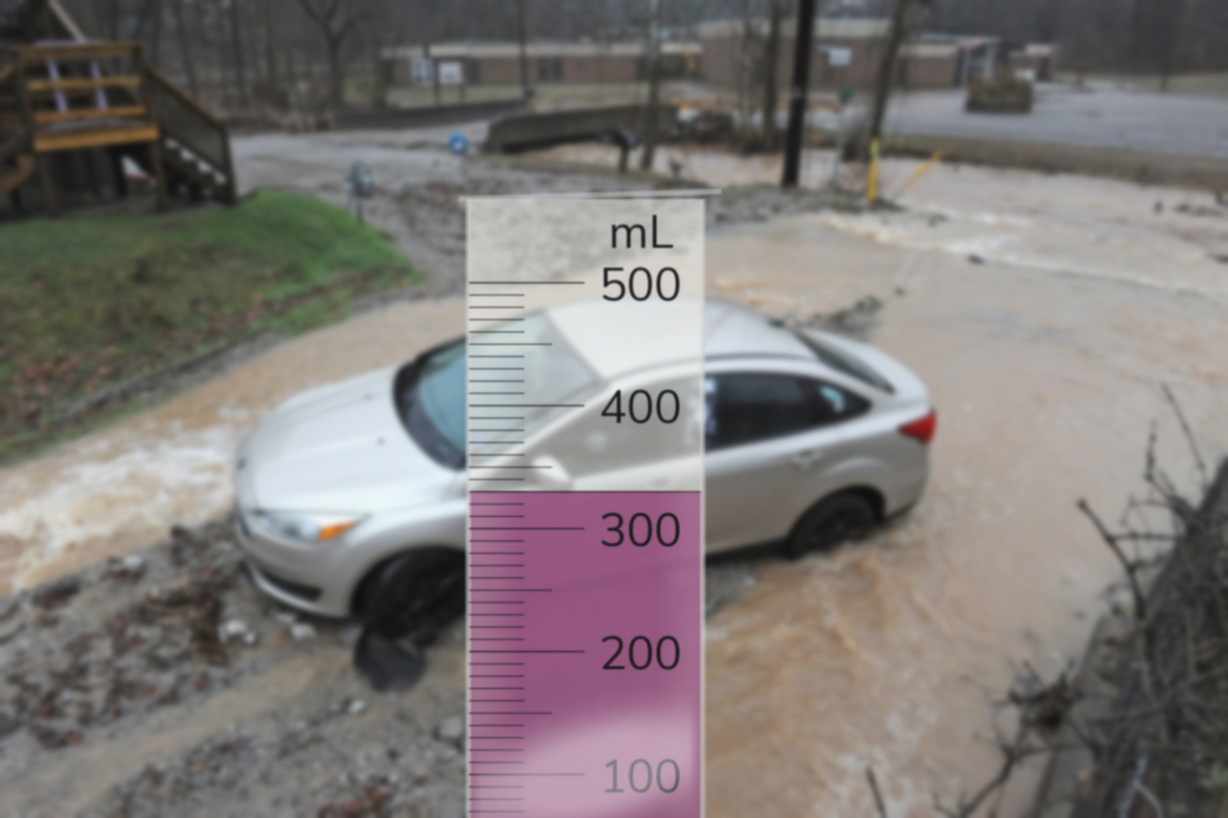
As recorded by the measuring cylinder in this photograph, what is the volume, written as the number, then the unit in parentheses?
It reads 330 (mL)
